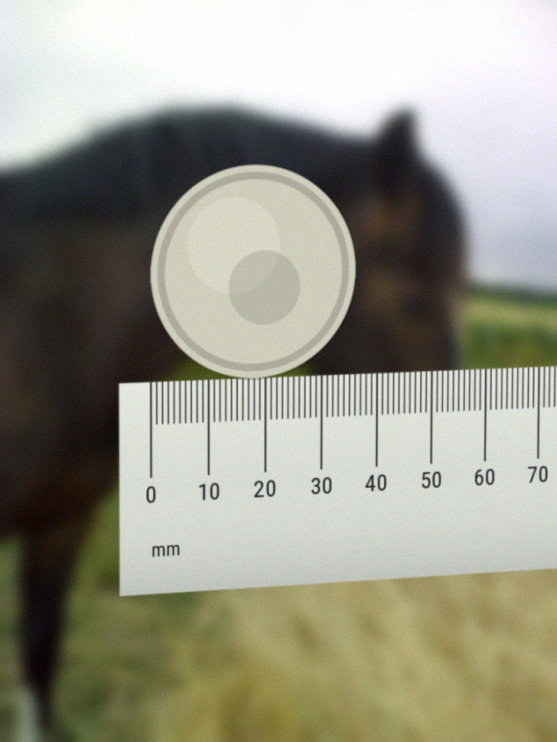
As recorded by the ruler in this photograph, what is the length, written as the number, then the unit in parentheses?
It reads 36 (mm)
